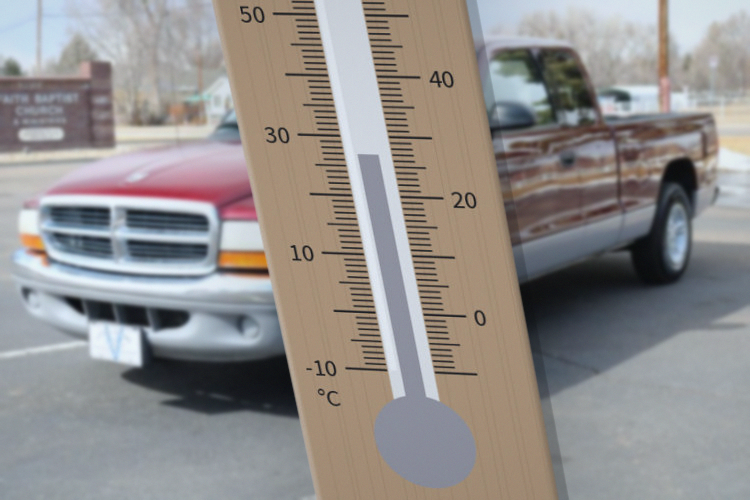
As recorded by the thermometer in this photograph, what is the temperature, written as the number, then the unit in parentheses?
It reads 27 (°C)
